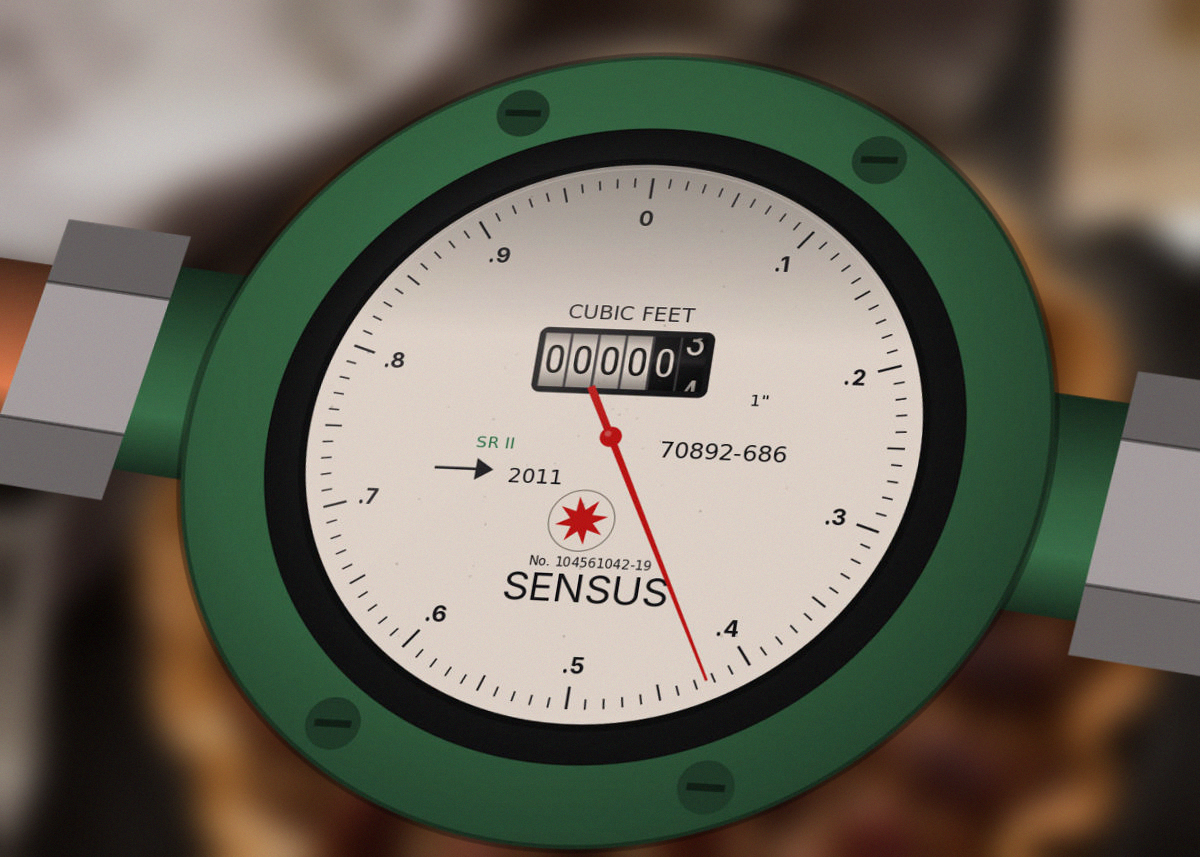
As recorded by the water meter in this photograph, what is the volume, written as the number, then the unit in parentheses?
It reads 3.42 (ft³)
